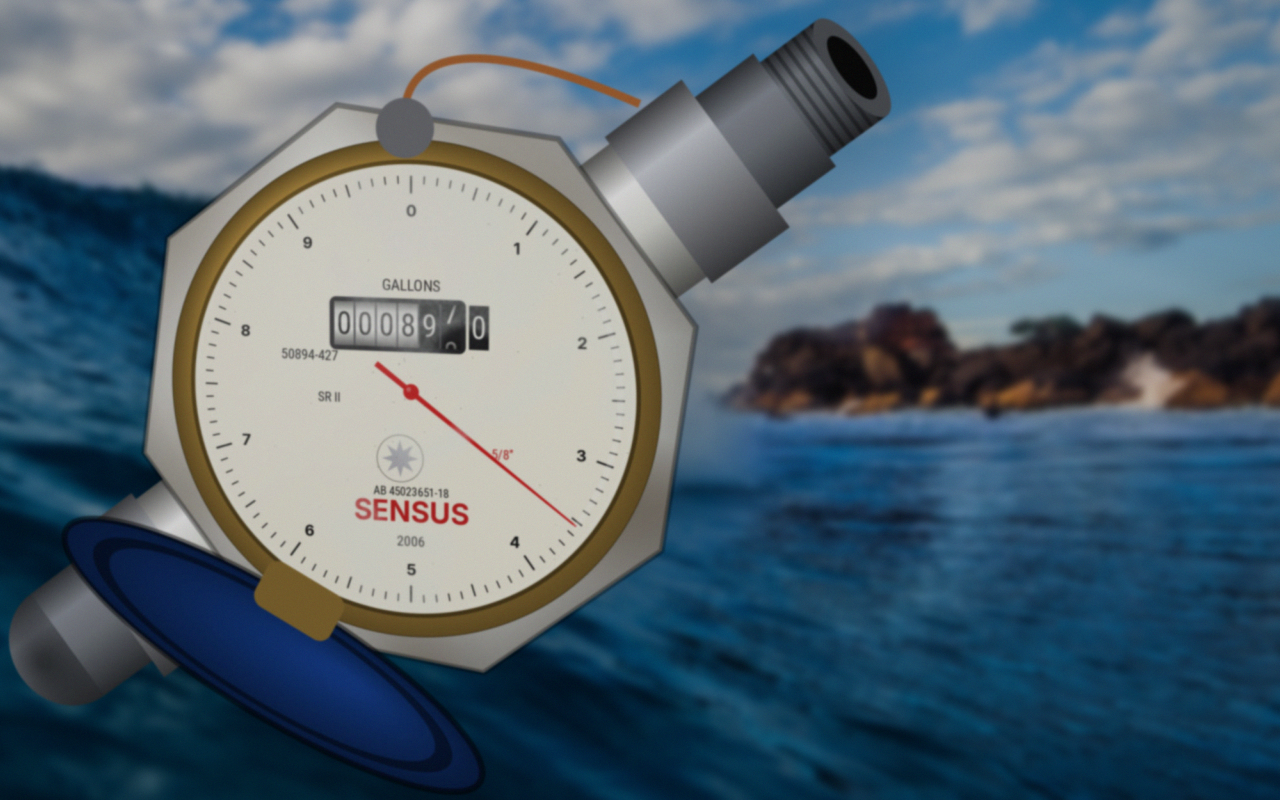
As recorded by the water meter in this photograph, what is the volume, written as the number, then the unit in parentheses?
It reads 8973.5 (gal)
